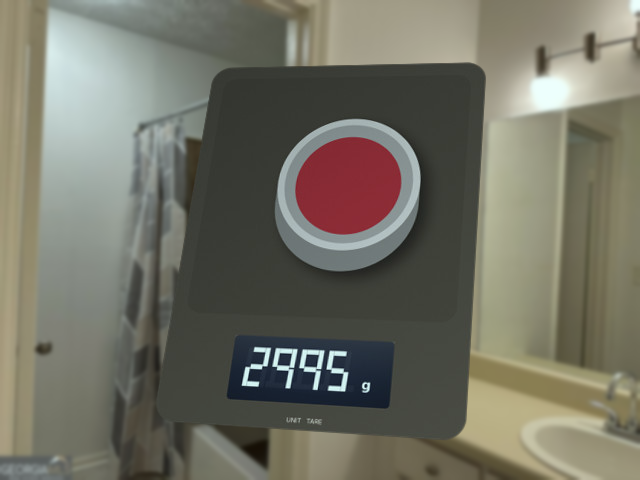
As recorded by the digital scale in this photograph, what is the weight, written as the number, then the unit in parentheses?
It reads 2995 (g)
